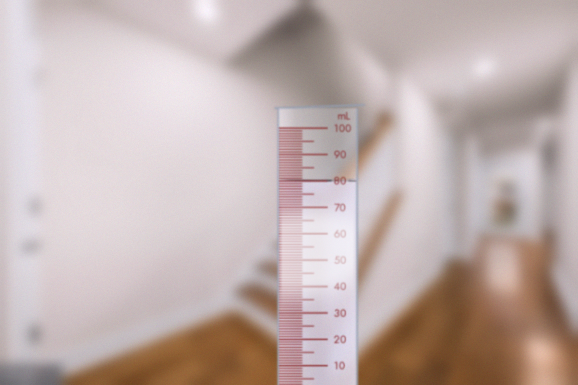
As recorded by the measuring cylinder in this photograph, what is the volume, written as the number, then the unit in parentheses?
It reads 80 (mL)
